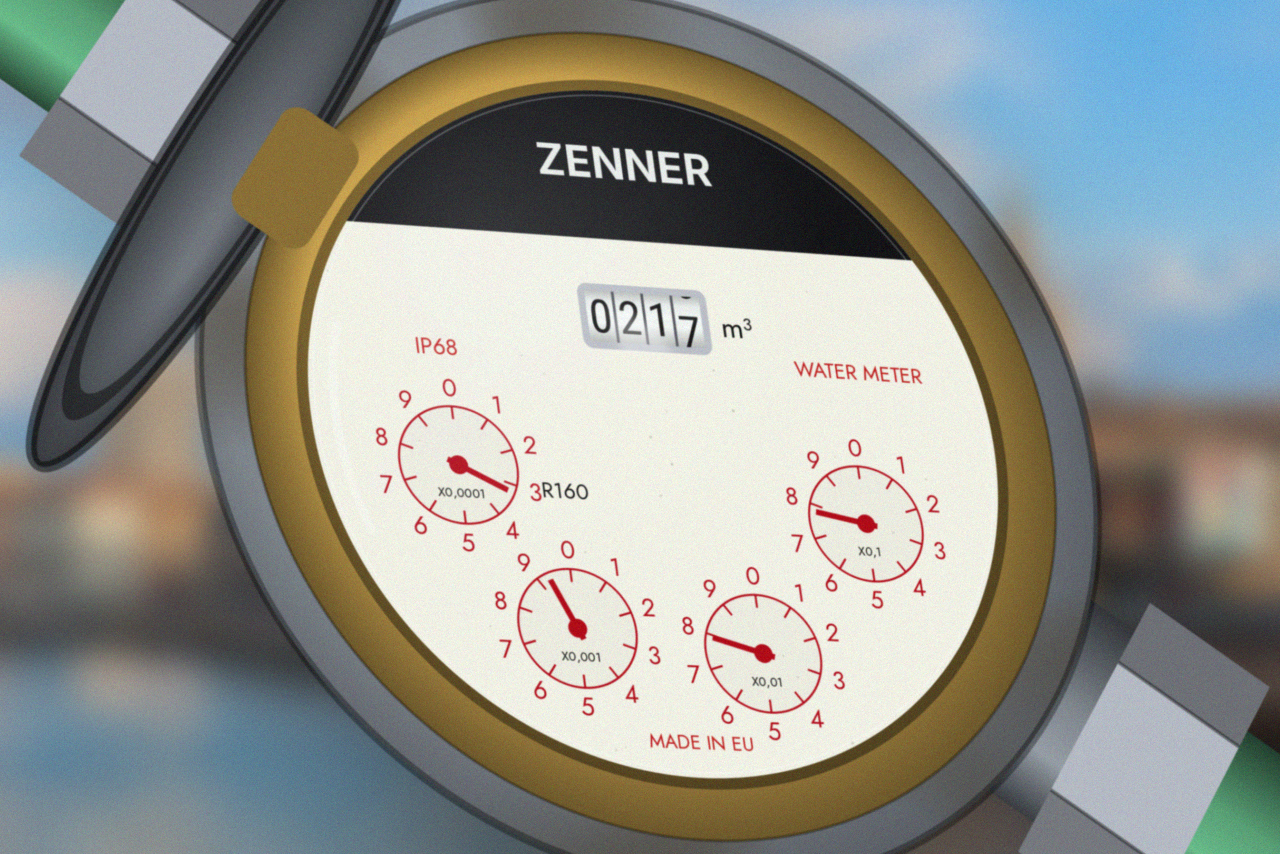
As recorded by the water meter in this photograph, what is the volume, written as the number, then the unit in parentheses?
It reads 216.7793 (m³)
